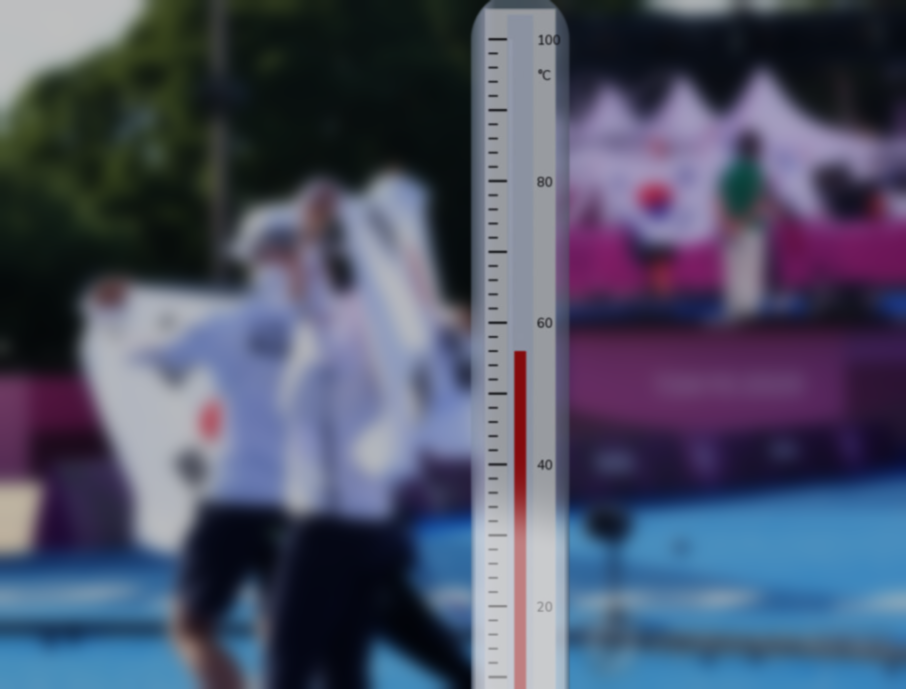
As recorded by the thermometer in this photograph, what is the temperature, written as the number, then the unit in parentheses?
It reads 56 (°C)
